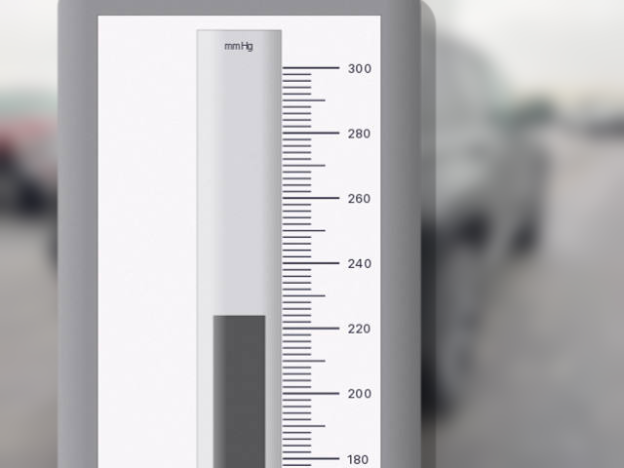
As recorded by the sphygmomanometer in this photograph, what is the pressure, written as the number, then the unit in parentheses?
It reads 224 (mmHg)
